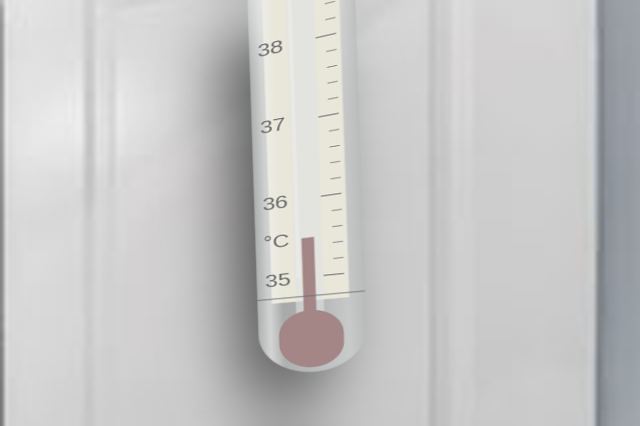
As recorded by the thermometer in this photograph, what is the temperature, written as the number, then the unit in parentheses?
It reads 35.5 (°C)
